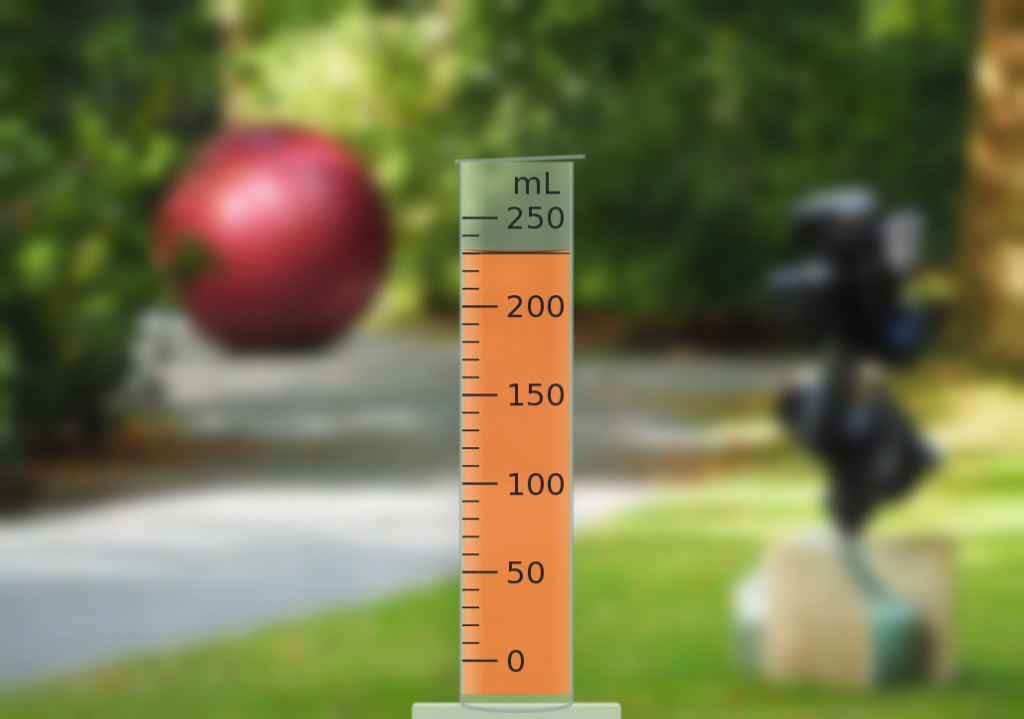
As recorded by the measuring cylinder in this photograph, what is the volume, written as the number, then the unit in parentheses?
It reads 230 (mL)
